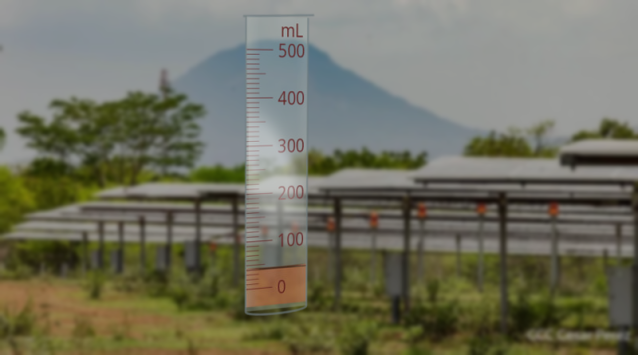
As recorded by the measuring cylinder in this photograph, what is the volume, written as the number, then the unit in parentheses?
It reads 40 (mL)
